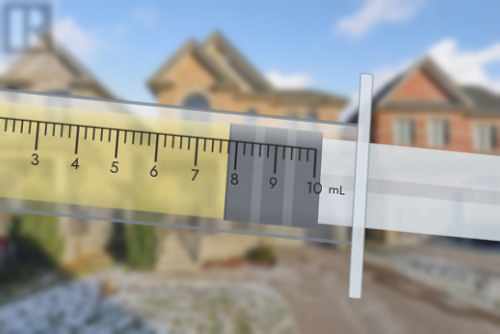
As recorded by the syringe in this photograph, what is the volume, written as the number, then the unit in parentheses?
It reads 7.8 (mL)
